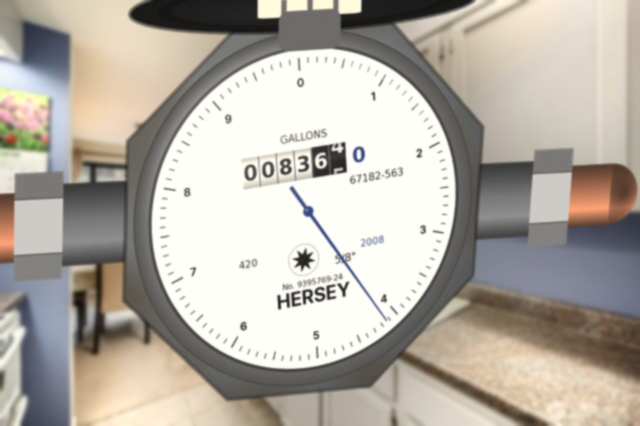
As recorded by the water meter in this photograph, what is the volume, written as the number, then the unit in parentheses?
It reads 83644.1 (gal)
